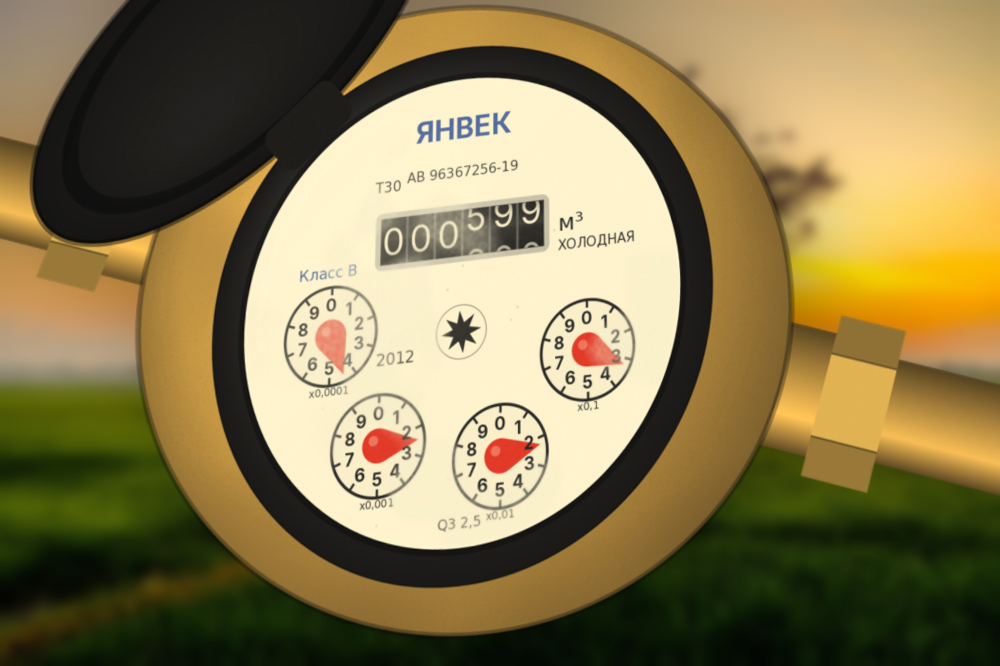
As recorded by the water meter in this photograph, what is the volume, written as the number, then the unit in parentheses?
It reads 599.3224 (m³)
